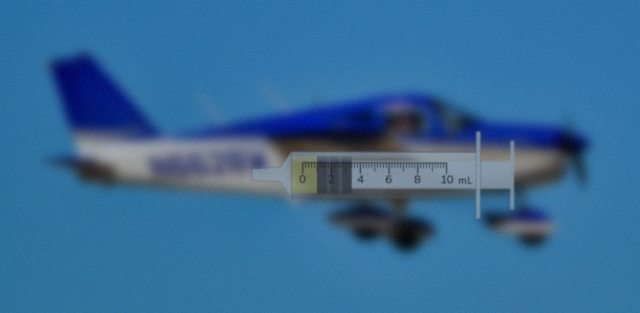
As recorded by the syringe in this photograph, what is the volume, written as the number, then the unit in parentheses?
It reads 1 (mL)
